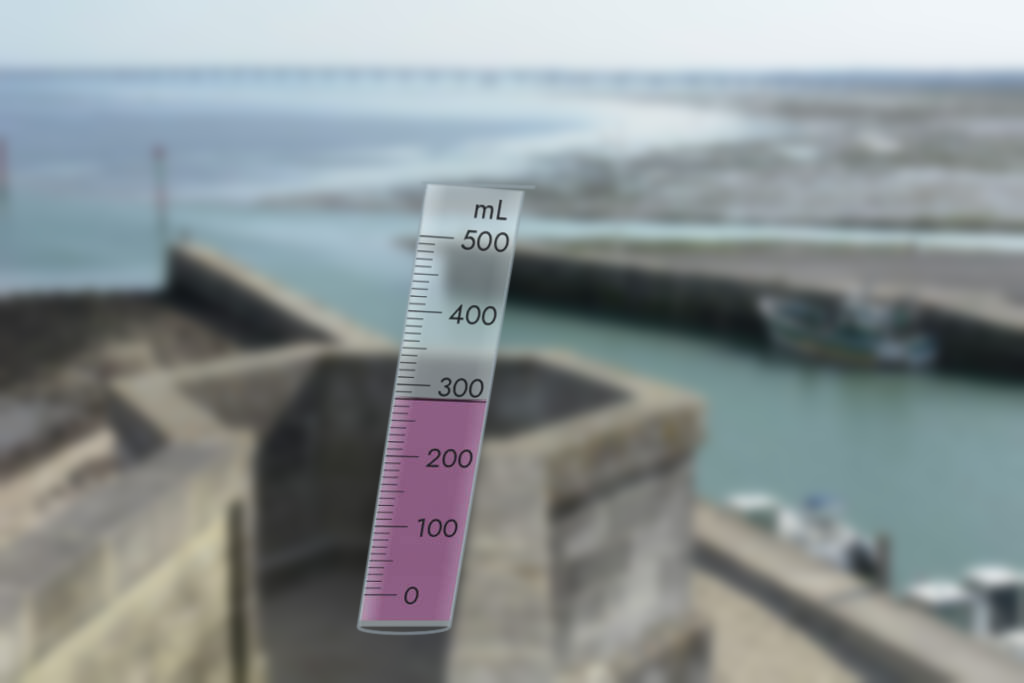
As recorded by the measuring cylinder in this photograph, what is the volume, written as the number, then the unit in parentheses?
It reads 280 (mL)
